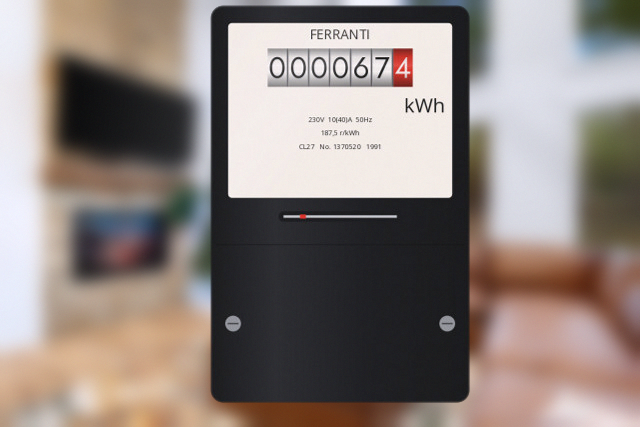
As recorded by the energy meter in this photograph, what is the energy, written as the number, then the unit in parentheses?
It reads 67.4 (kWh)
